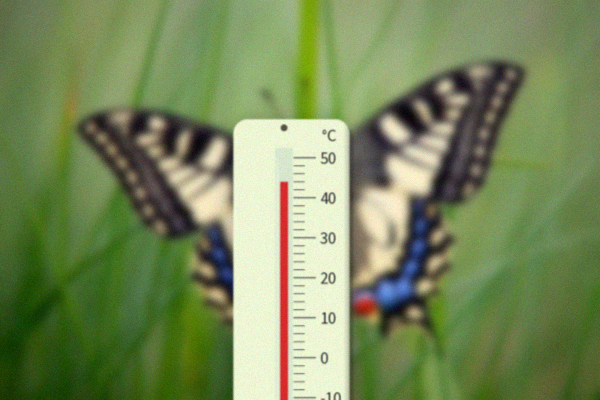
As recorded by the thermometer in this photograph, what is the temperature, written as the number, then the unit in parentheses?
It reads 44 (°C)
